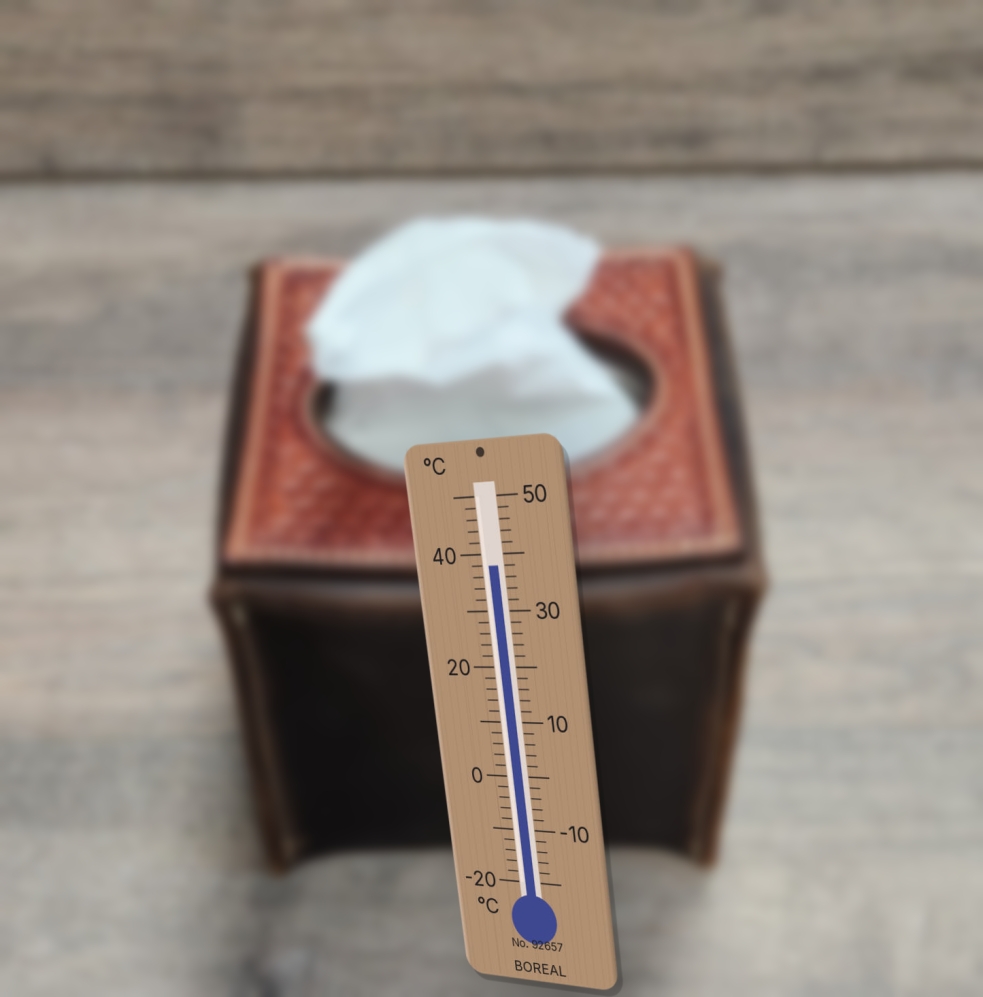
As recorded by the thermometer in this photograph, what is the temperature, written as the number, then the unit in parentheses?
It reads 38 (°C)
